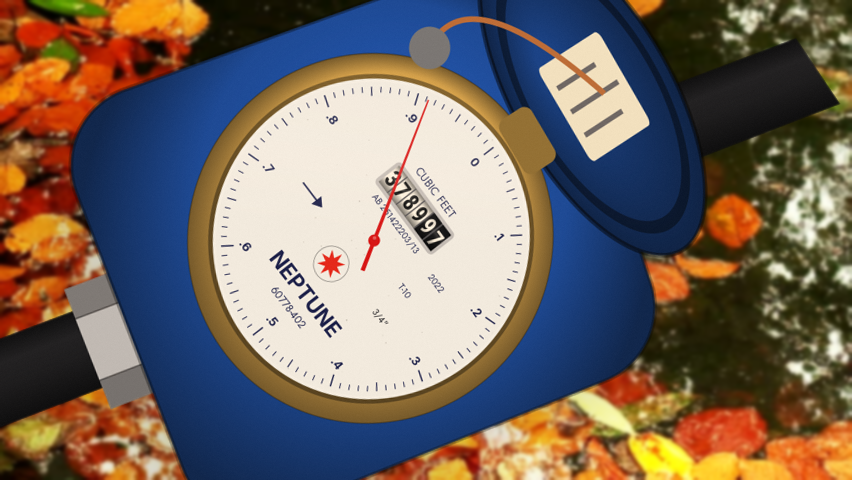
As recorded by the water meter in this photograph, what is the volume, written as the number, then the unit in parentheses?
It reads 378996.91 (ft³)
